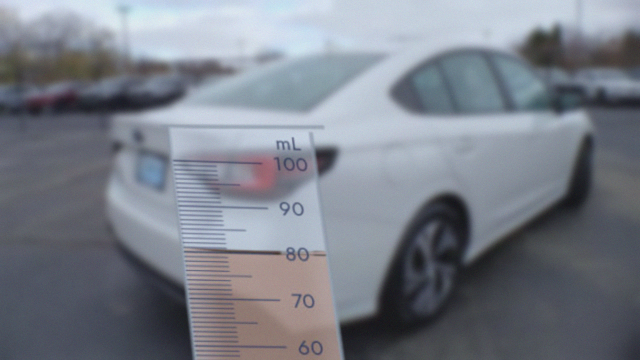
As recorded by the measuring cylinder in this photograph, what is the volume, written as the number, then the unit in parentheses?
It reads 80 (mL)
